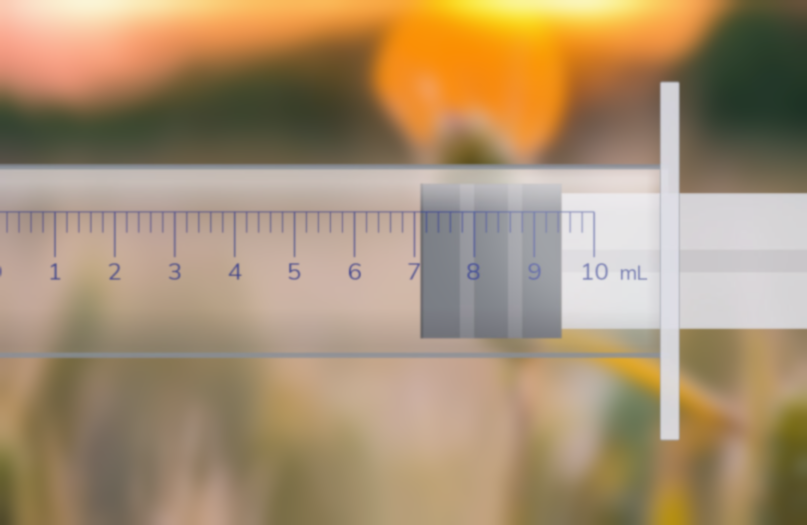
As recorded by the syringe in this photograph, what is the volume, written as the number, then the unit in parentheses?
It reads 7.1 (mL)
